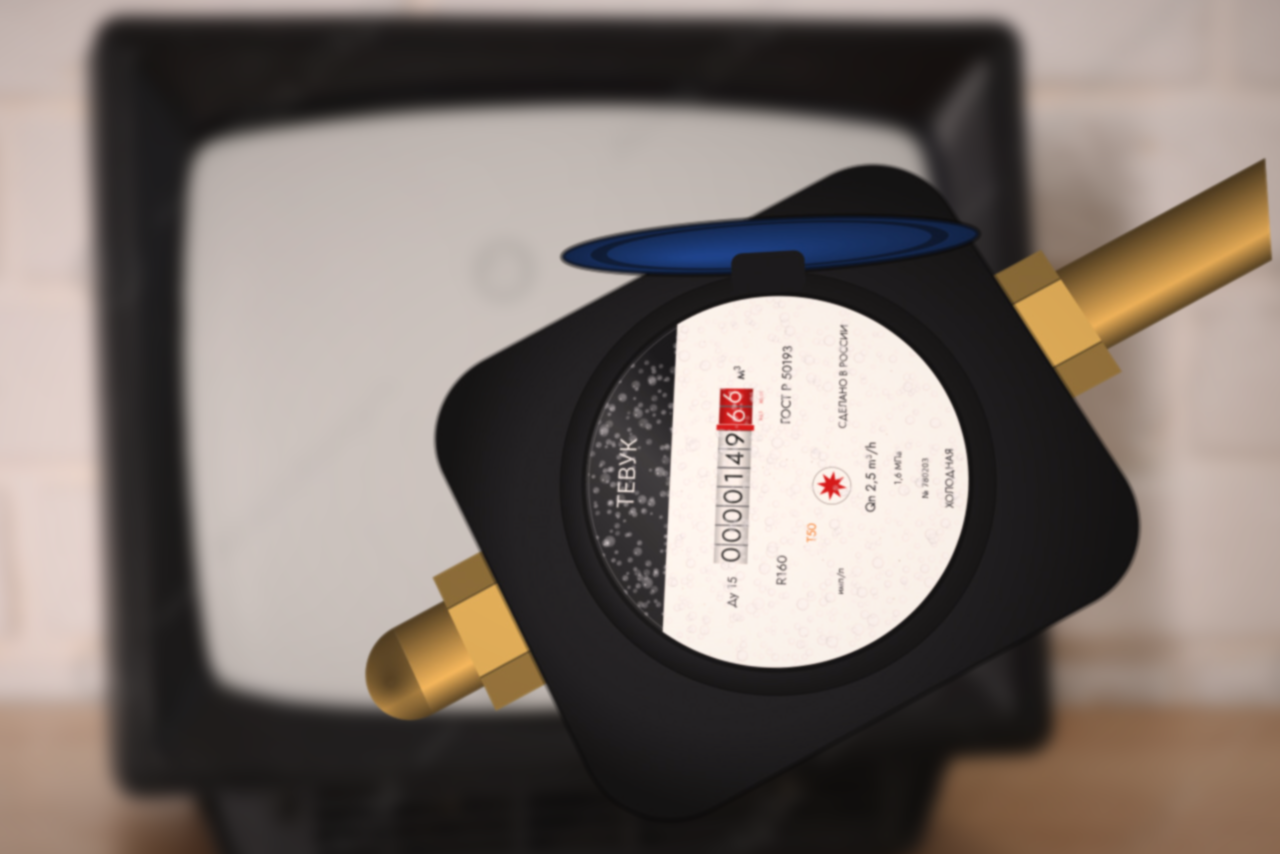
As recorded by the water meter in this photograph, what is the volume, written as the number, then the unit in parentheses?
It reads 149.66 (m³)
